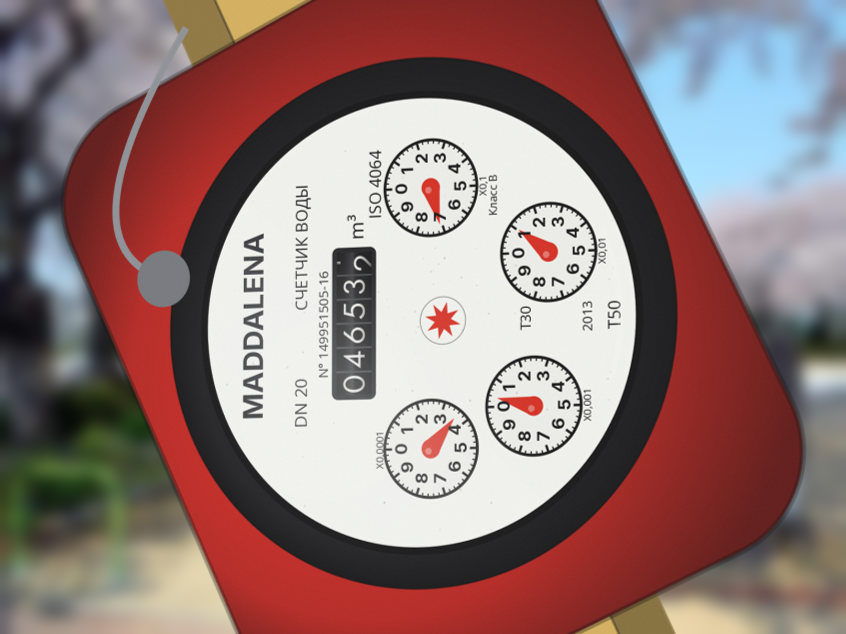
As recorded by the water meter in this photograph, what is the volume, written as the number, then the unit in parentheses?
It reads 46531.7103 (m³)
